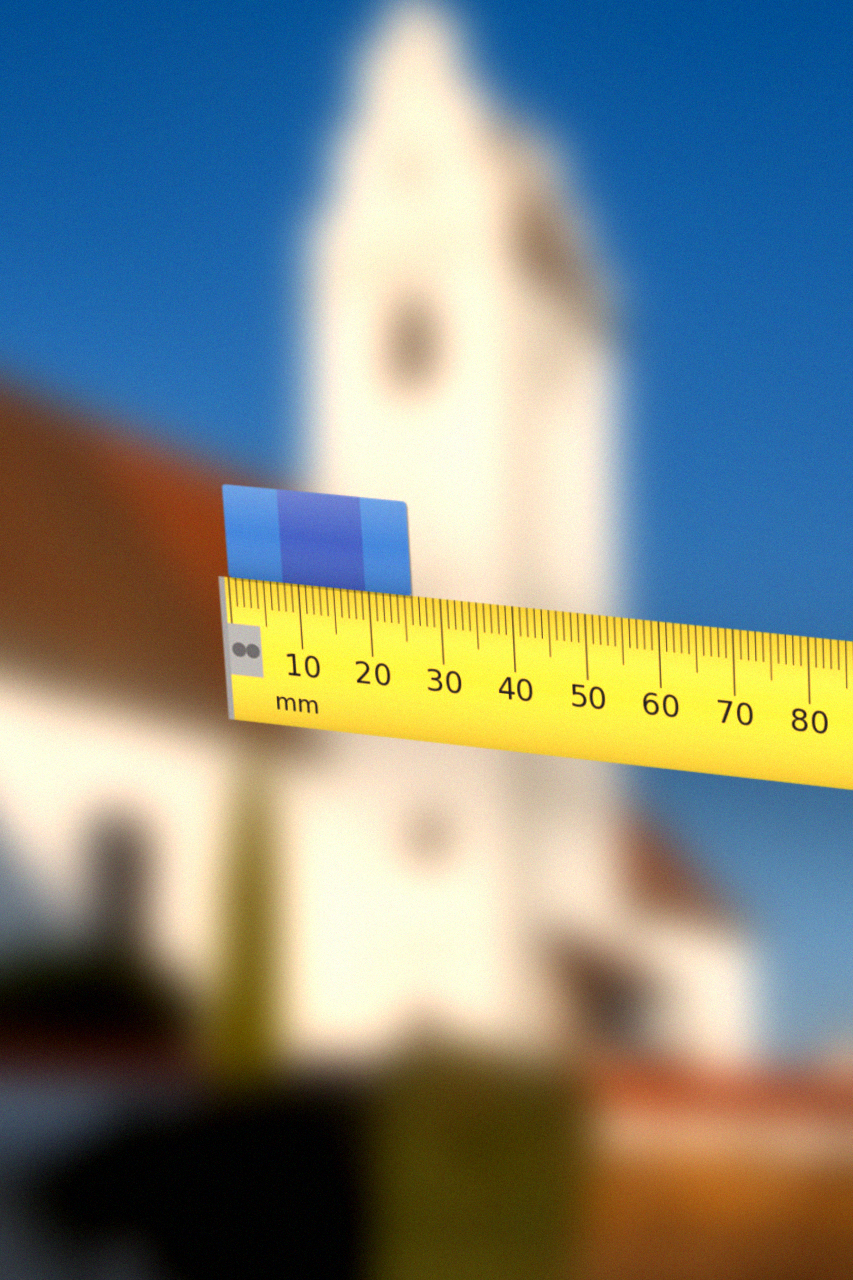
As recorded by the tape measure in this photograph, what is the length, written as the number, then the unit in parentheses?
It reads 26 (mm)
